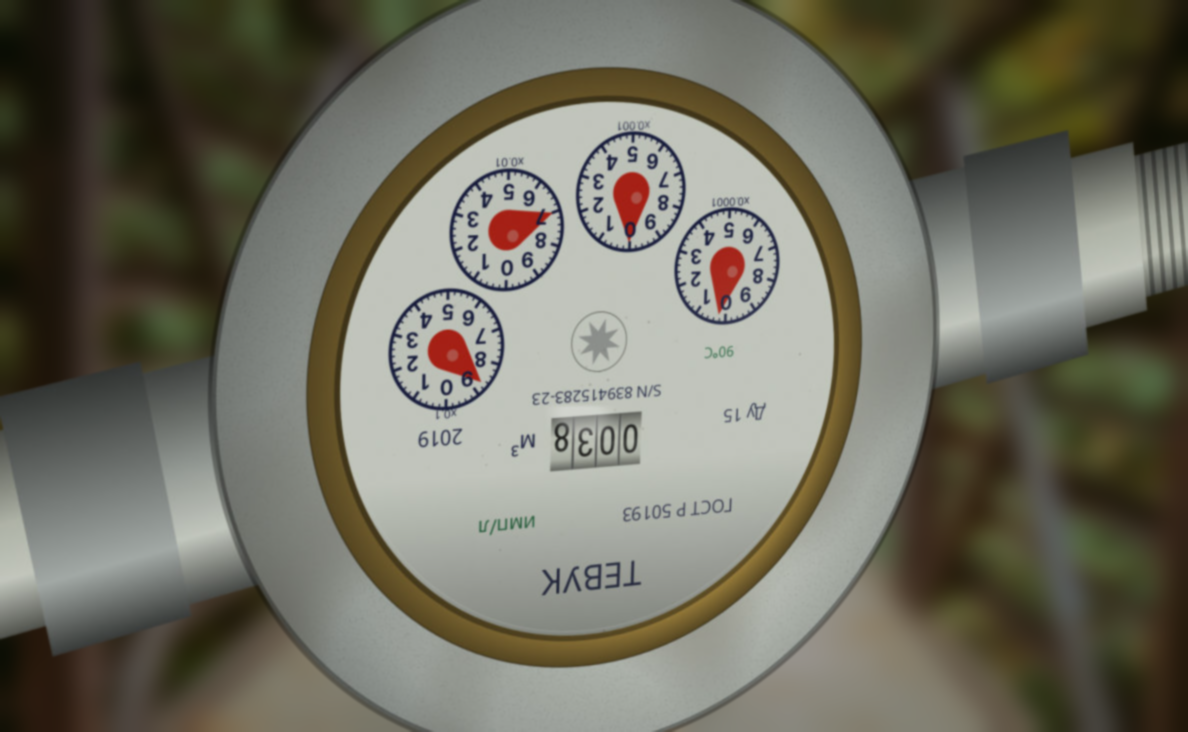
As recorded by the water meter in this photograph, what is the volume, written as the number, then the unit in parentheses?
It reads 37.8700 (m³)
